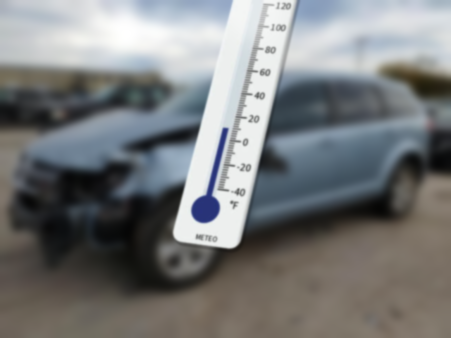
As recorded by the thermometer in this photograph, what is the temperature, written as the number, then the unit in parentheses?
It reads 10 (°F)
